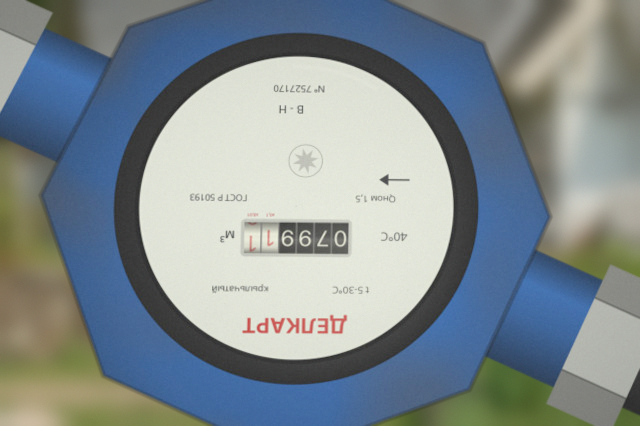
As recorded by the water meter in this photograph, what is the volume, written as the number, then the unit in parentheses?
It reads 799.11 (m³)
